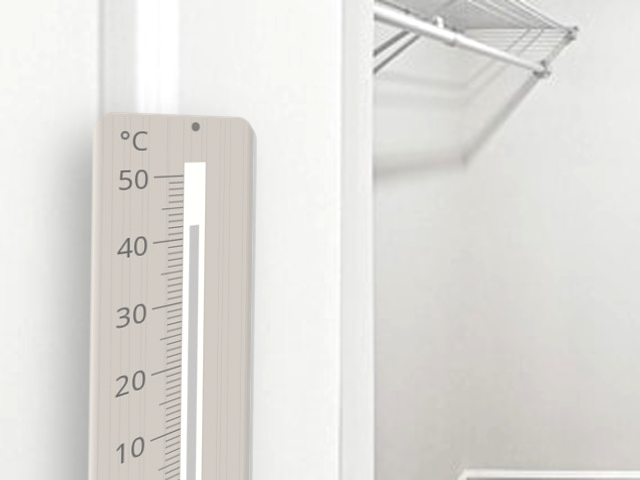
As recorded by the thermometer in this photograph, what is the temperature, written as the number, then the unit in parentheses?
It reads 42 (°C)
